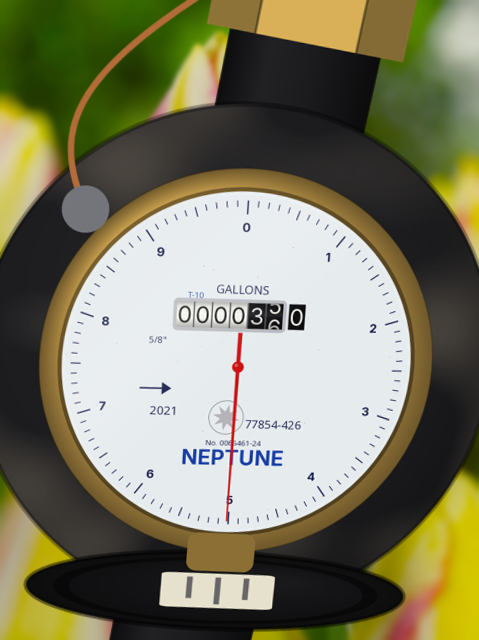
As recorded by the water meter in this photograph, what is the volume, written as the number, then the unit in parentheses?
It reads 355.0 (gal)
